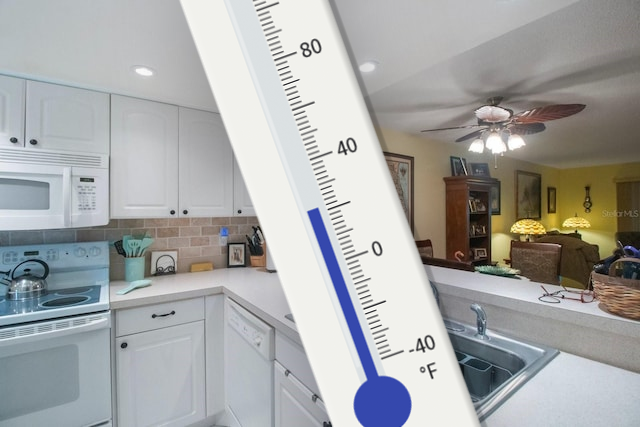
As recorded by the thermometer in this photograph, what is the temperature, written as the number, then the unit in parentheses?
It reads 22 (°F)
